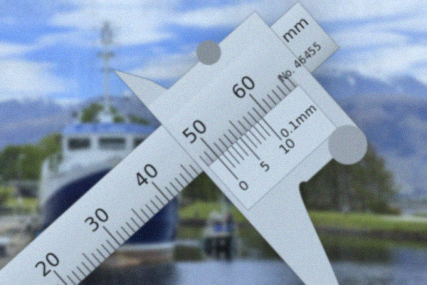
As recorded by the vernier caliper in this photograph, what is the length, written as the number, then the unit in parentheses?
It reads 50.0 (mm)
